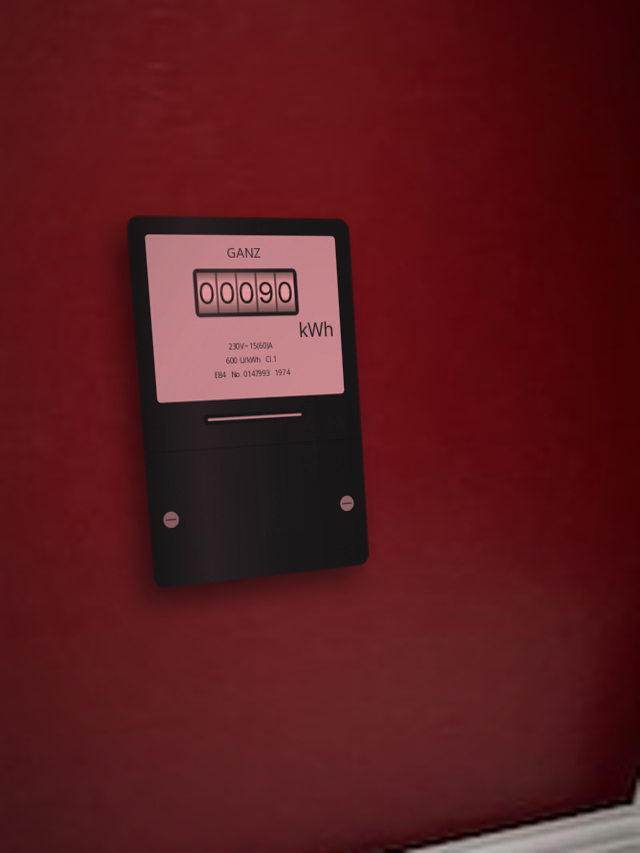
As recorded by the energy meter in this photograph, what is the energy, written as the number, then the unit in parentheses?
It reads 90 (kWh)
